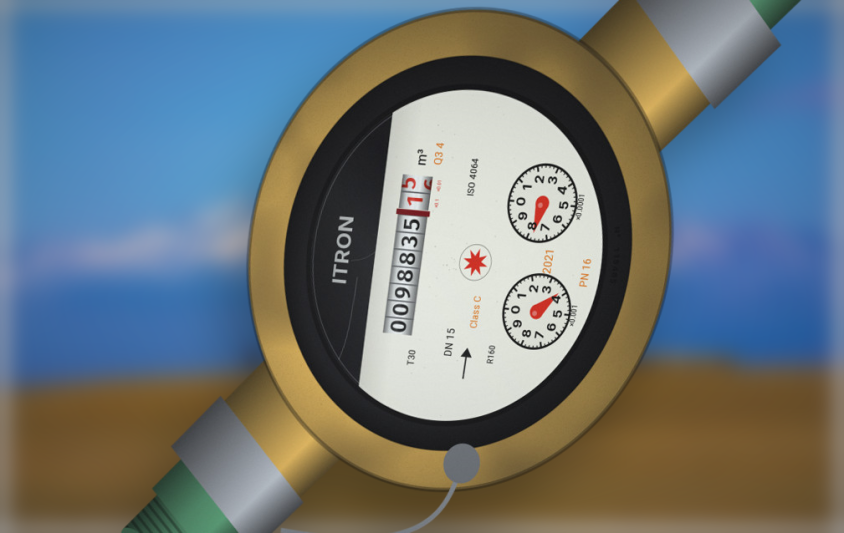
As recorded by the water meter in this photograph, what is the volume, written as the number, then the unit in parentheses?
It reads 98835.1537 (m³)
